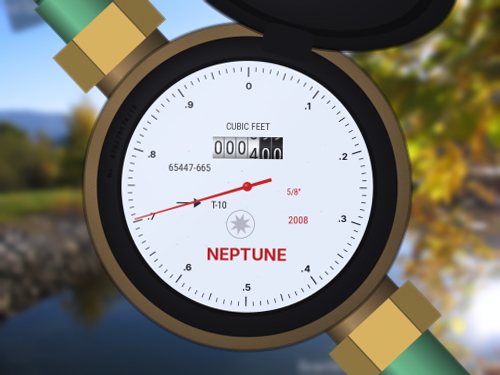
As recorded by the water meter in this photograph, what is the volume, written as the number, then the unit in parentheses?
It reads 399.70 (ft³)
